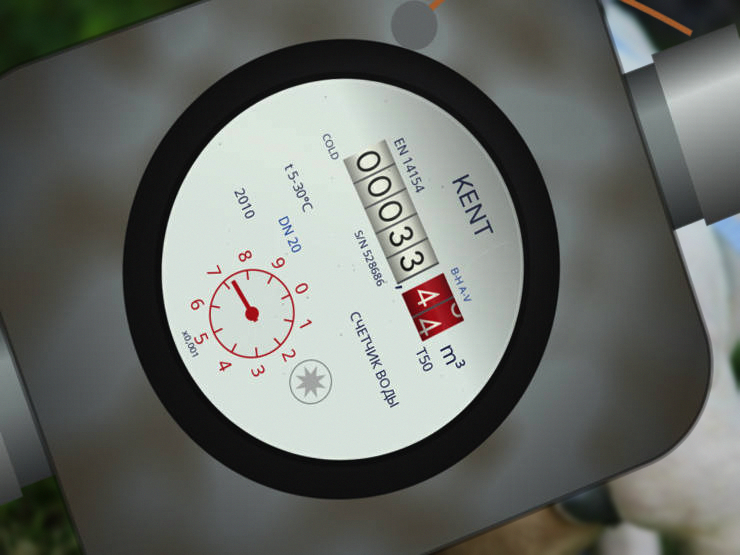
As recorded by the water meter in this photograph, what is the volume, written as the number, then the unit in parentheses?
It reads 33.437 (m³)
